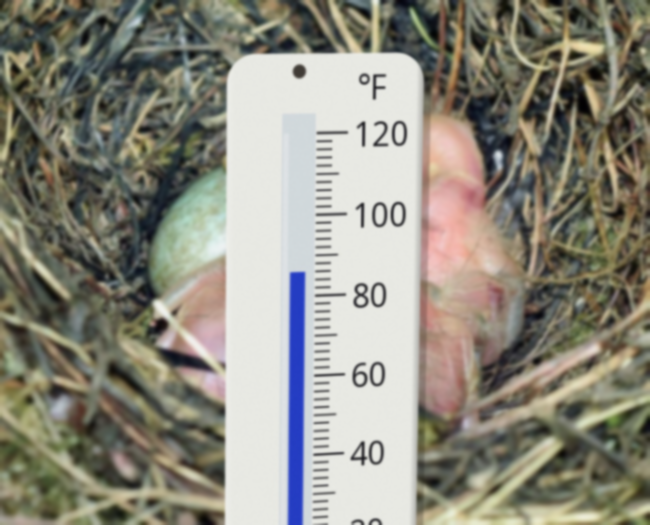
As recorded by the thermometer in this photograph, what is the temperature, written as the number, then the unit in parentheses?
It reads 86 (°F)
